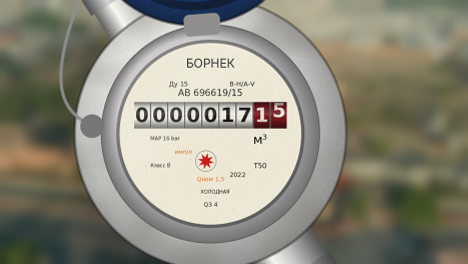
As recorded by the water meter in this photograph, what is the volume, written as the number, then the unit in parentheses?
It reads 17.15 (m³)
